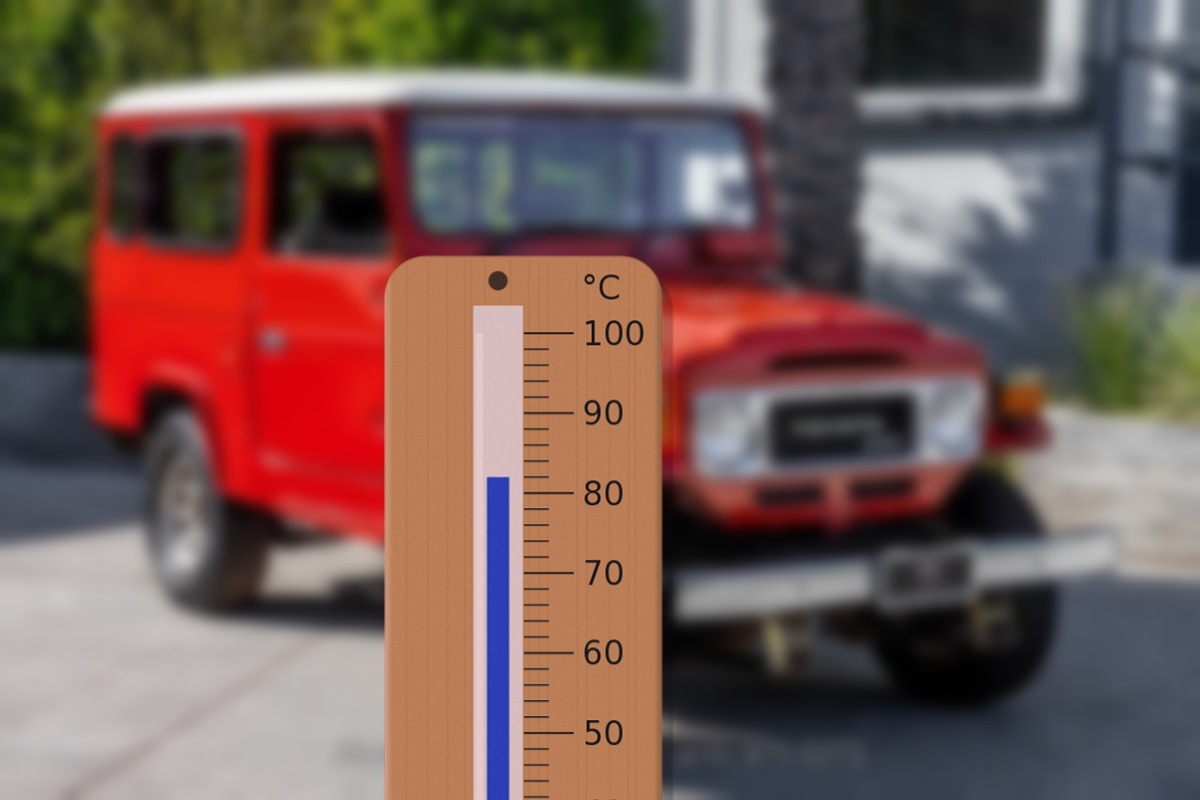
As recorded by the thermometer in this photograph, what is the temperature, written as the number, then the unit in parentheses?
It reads 82 (°C)
